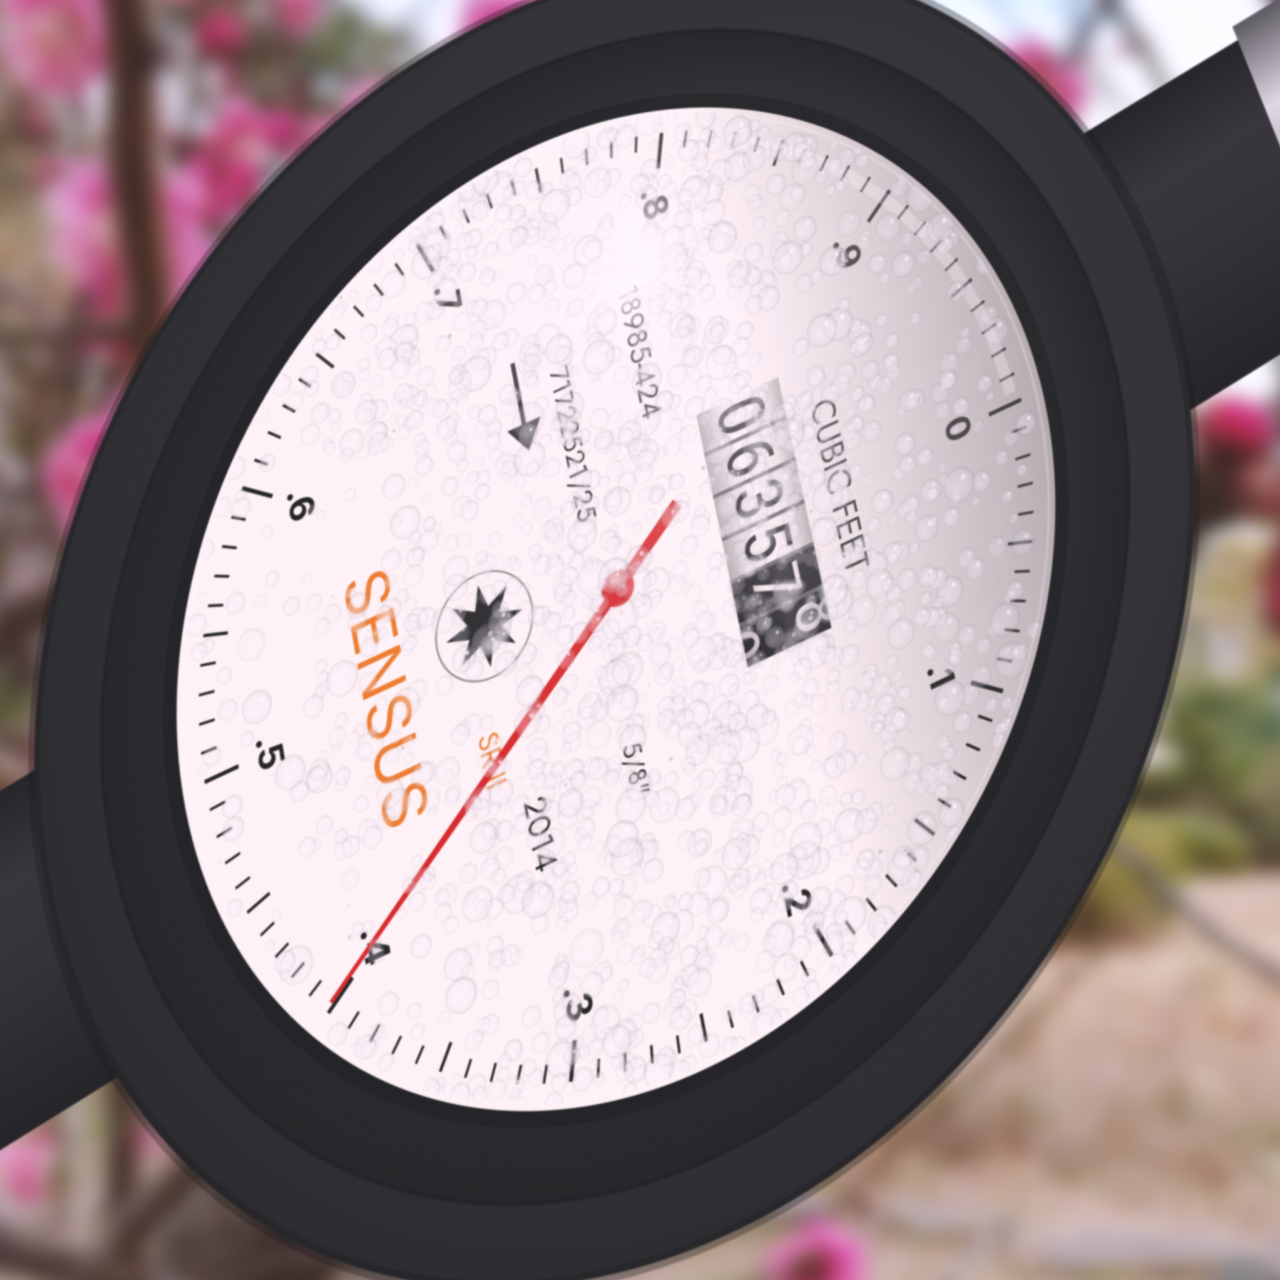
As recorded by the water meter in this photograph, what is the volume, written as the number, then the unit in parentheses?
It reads 63578.40 (ft³)
